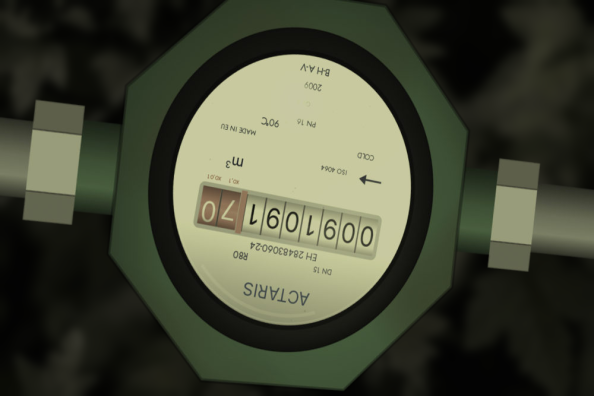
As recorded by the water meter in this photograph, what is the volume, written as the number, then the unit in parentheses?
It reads 91091.70 (m³)
